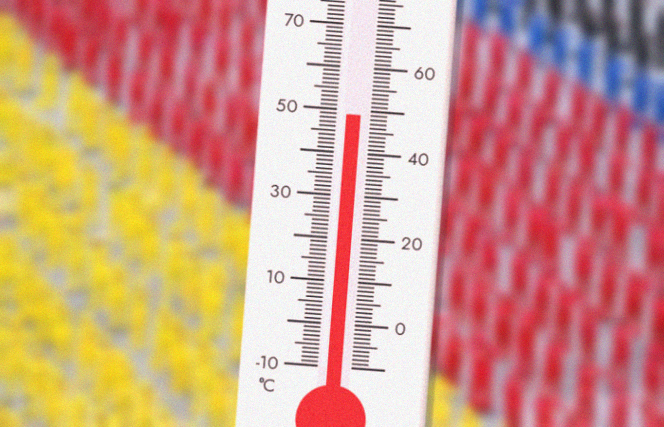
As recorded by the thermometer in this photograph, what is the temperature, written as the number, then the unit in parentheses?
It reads 49 (°C)
